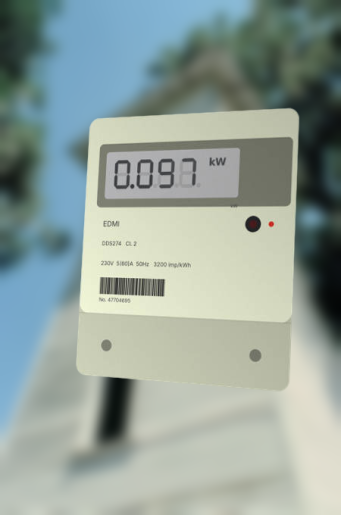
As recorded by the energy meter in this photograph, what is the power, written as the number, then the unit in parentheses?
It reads 0.097 (kW)
